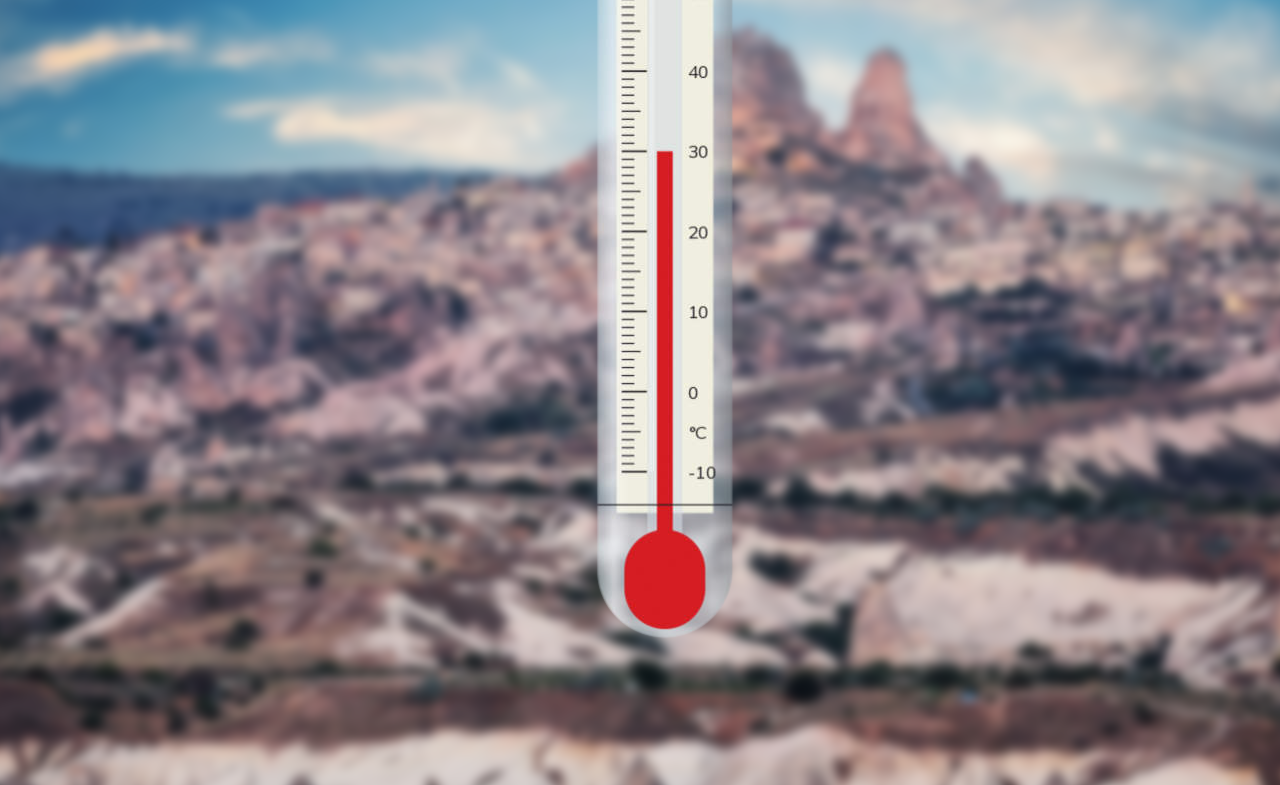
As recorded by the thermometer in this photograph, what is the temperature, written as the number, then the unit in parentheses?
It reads 30 (°C)
